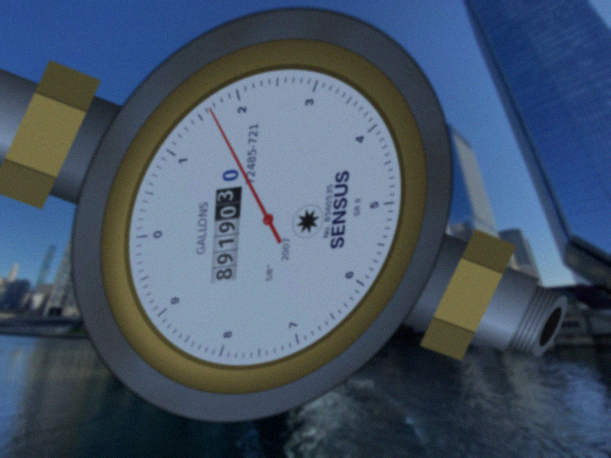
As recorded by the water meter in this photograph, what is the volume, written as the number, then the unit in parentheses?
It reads 8919031.6 (gal)
